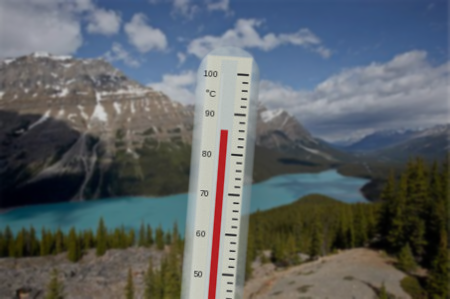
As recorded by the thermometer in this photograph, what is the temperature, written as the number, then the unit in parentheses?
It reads 86 (°C)
